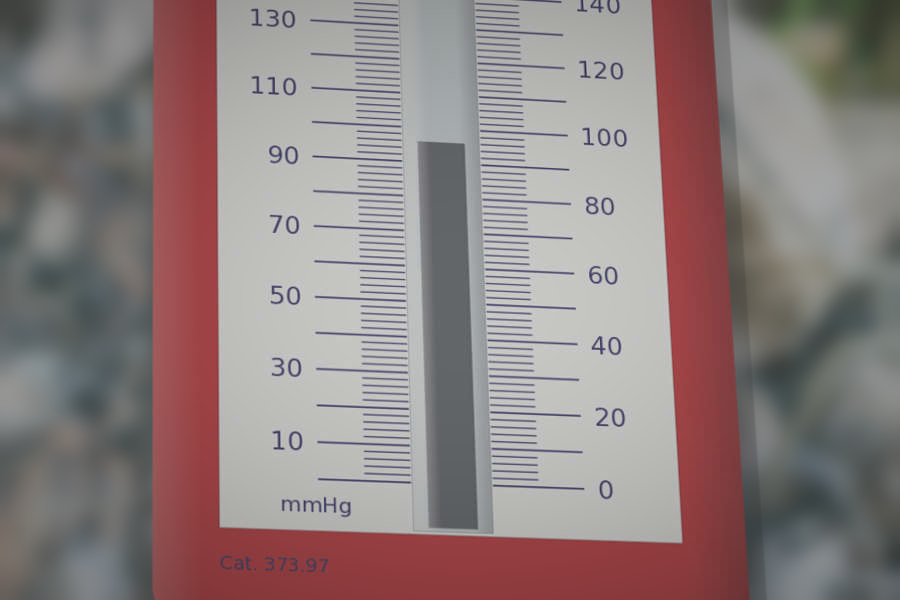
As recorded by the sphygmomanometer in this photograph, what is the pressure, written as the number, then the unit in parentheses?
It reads 96 (mmHg)
